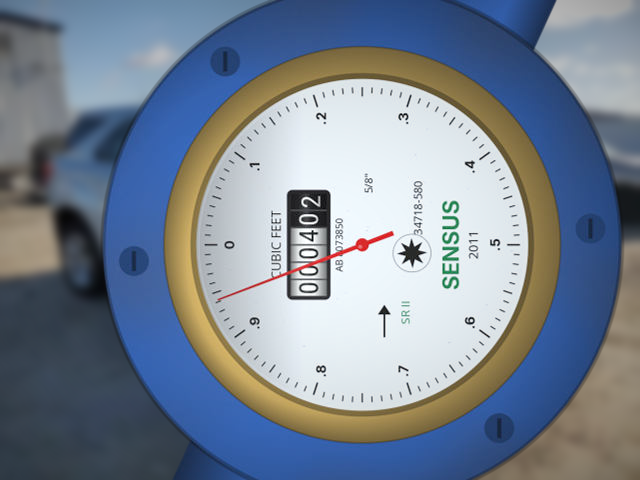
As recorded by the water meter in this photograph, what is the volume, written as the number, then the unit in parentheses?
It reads 401.94 (ft³)
